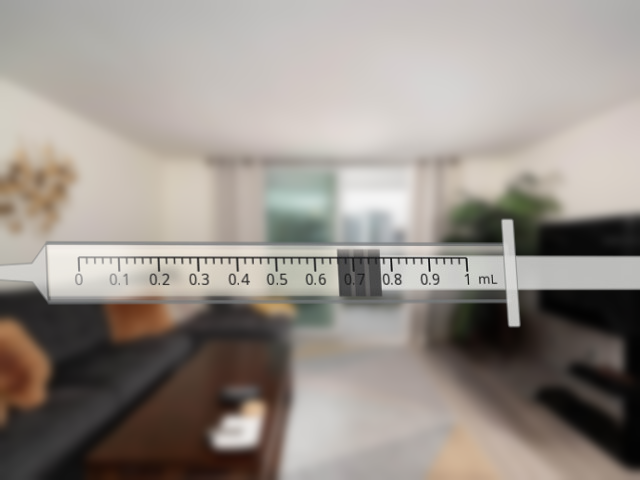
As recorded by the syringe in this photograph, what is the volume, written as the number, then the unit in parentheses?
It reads 0.66 (mL)
